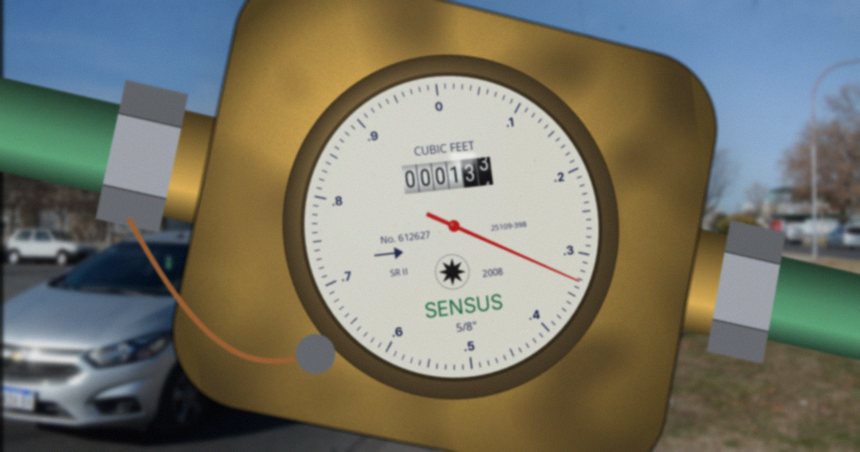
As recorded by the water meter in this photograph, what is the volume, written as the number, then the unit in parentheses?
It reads 133.33 (ft³)
